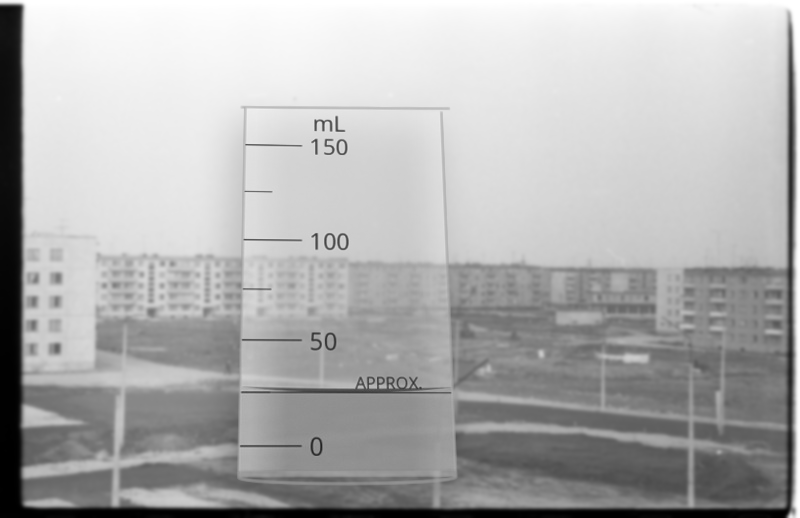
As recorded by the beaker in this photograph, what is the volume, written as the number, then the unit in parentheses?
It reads 25 (mL)
